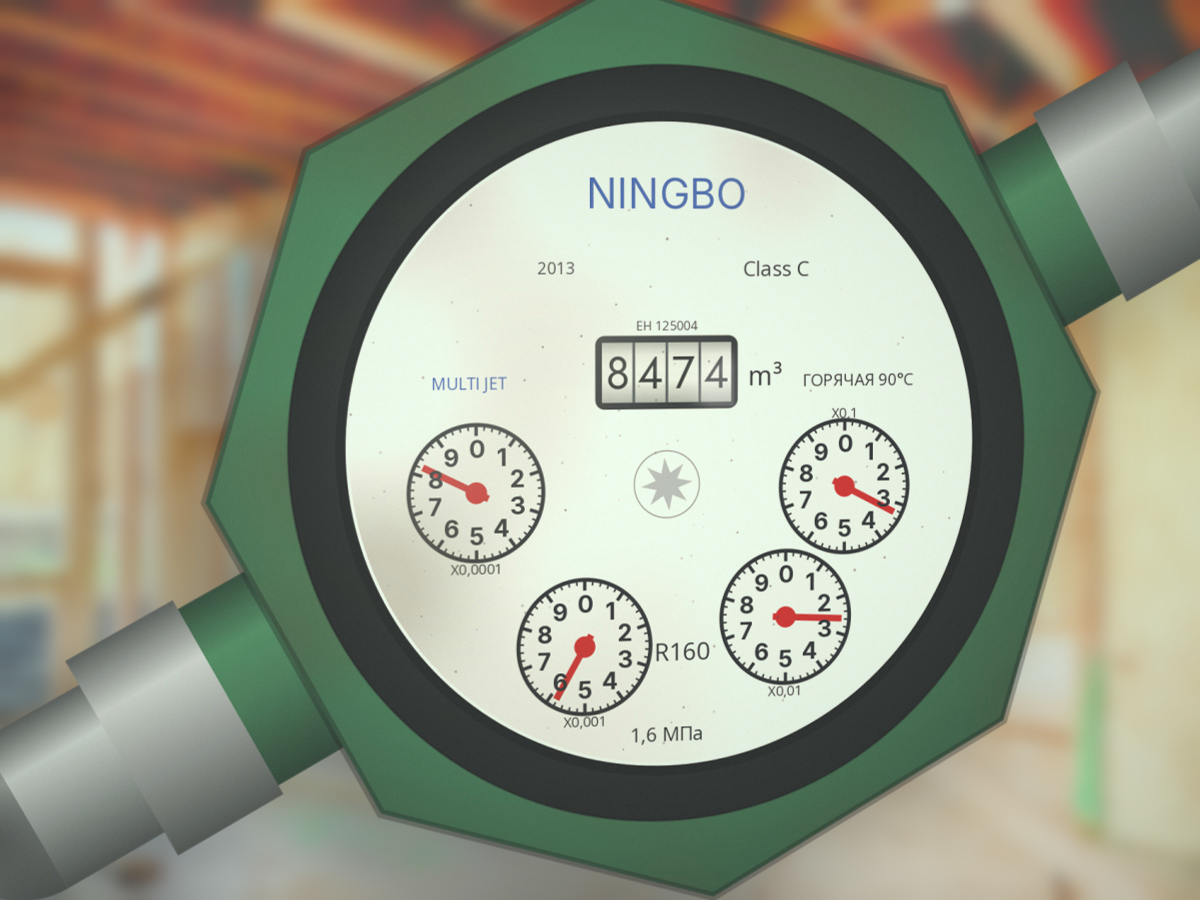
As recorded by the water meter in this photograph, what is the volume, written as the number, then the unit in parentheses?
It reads 8474.3258 (m³)
